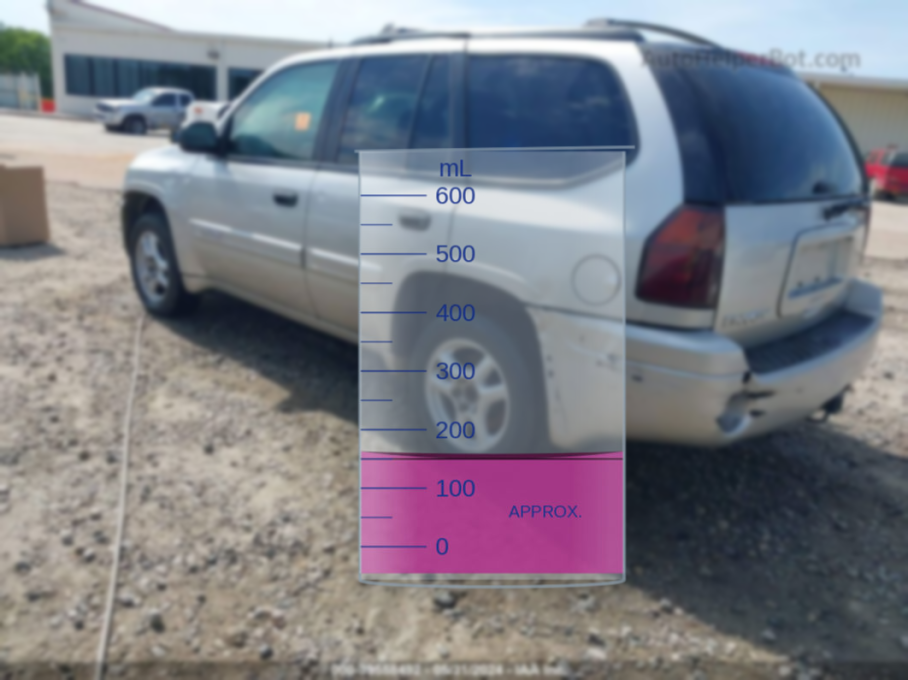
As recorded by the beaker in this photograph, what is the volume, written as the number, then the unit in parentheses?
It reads 150 (mL)
